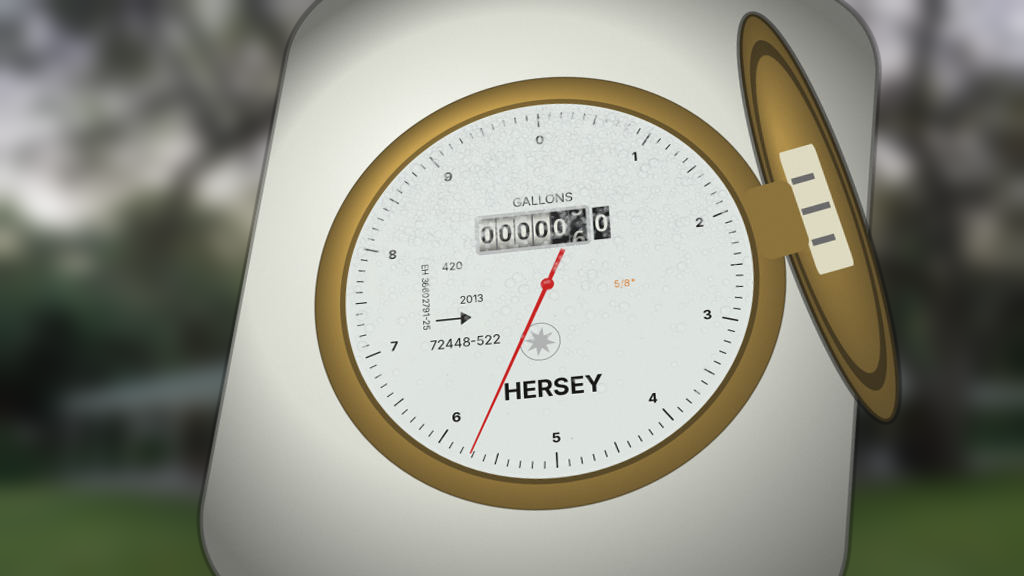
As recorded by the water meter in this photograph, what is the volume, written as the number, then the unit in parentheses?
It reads 55.7 (gal)
